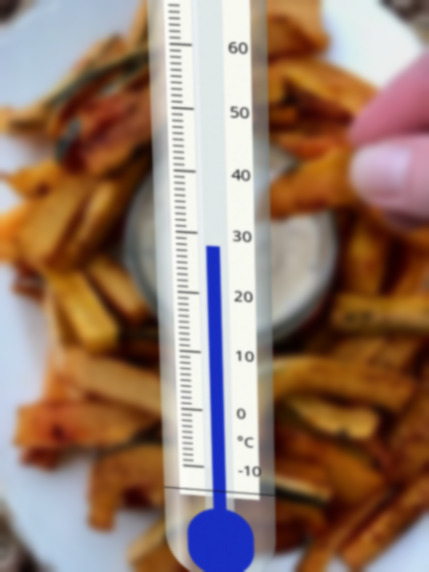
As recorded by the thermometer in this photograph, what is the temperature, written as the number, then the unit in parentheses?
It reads 28 (°C)
